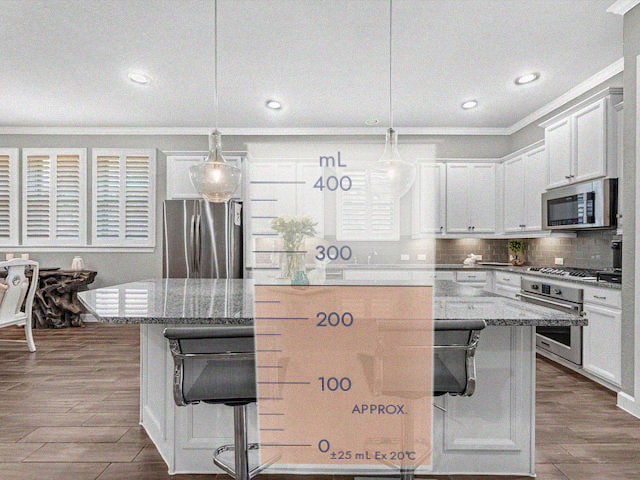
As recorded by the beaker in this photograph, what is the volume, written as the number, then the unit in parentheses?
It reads 250 (mL)
